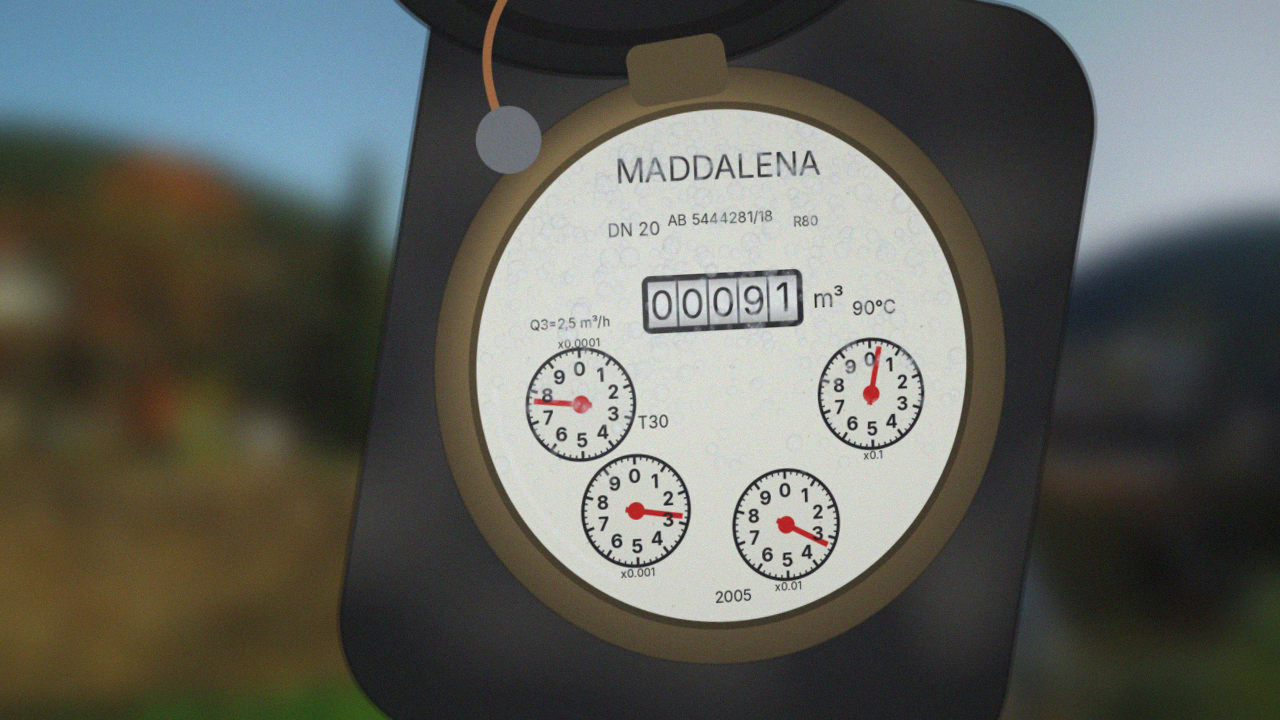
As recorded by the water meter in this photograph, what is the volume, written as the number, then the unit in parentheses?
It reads 91.0327 (m³)
